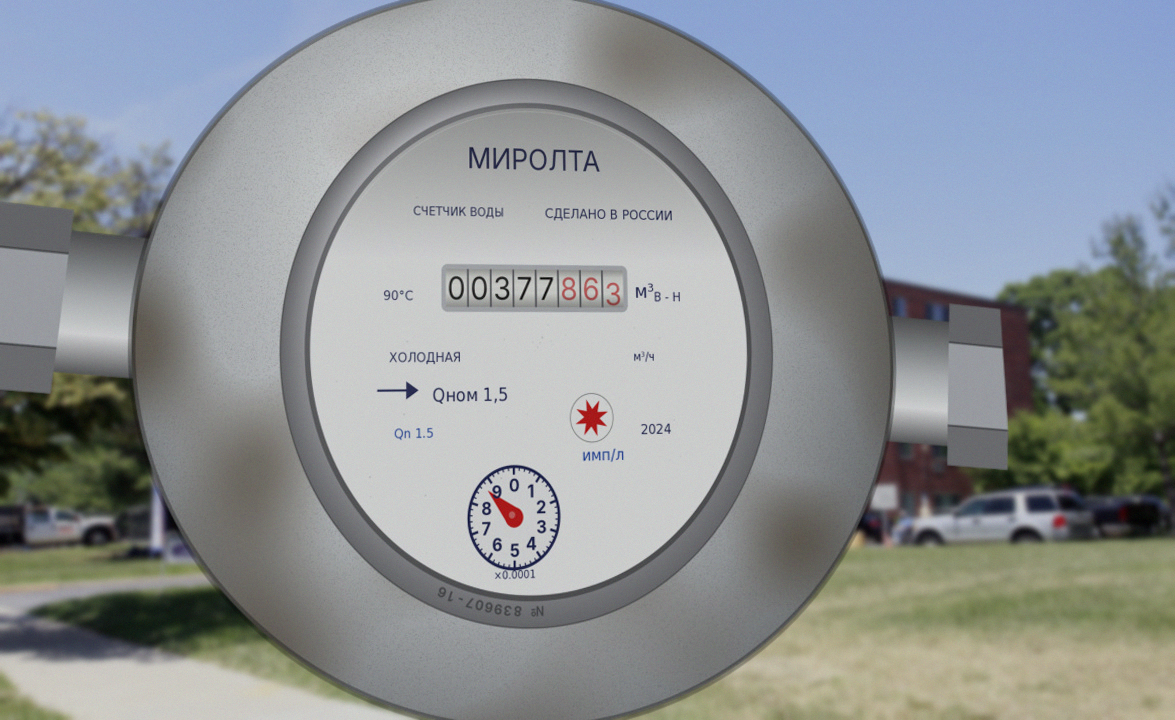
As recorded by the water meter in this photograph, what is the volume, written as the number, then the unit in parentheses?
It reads 377.8628 (m³)
